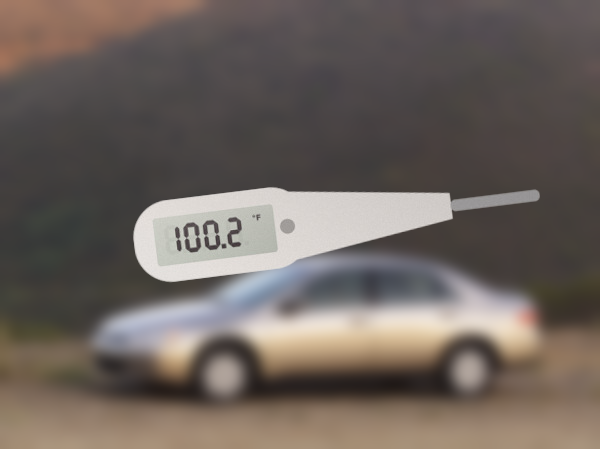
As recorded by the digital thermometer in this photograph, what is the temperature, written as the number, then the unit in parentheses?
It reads 100.2 (°F)
